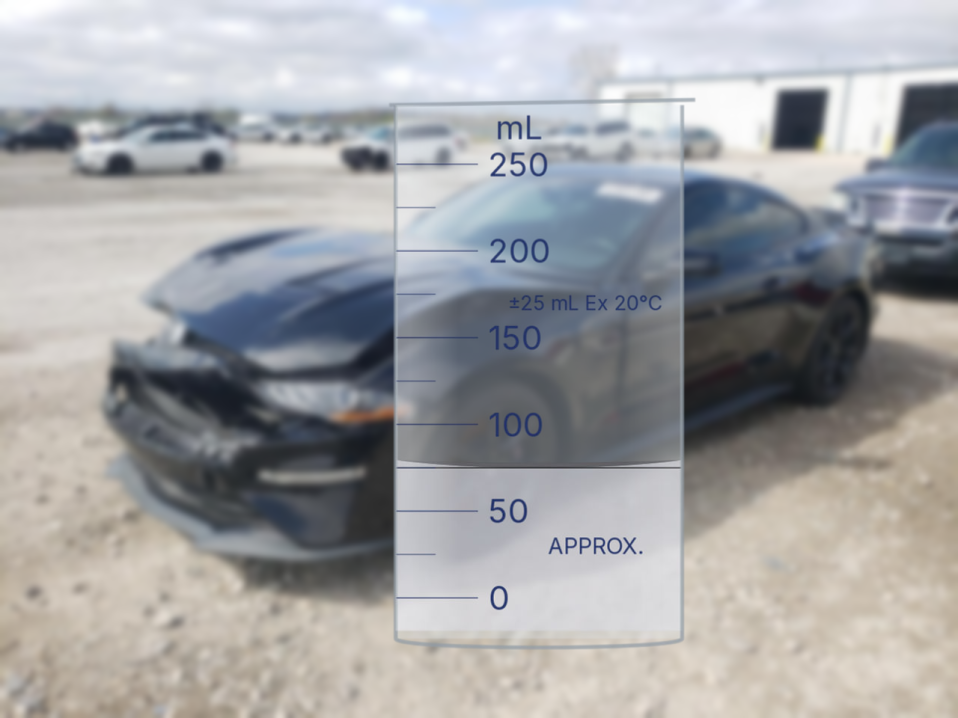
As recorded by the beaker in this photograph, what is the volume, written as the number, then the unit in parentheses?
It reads 75 (mL)
